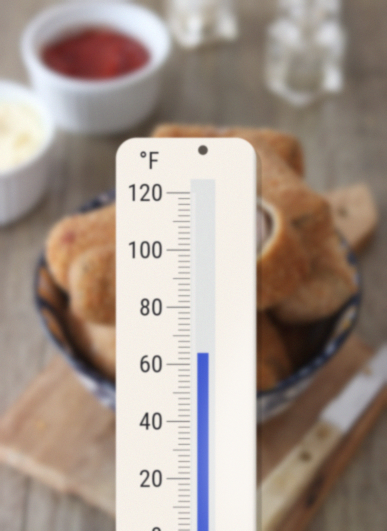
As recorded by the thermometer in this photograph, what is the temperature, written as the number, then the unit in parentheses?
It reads 64 (°F)
